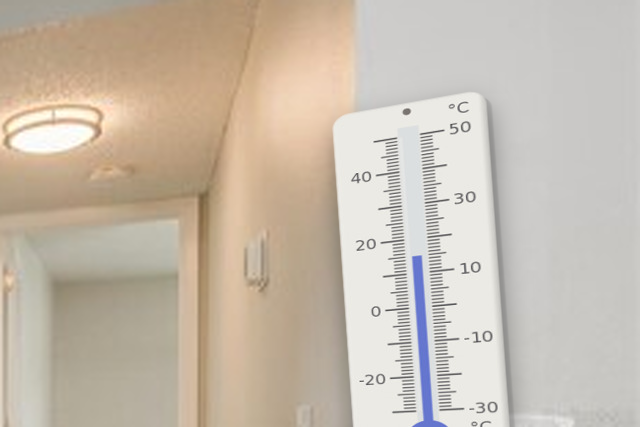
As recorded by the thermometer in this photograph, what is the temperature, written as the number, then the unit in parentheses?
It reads 15 (°C)
